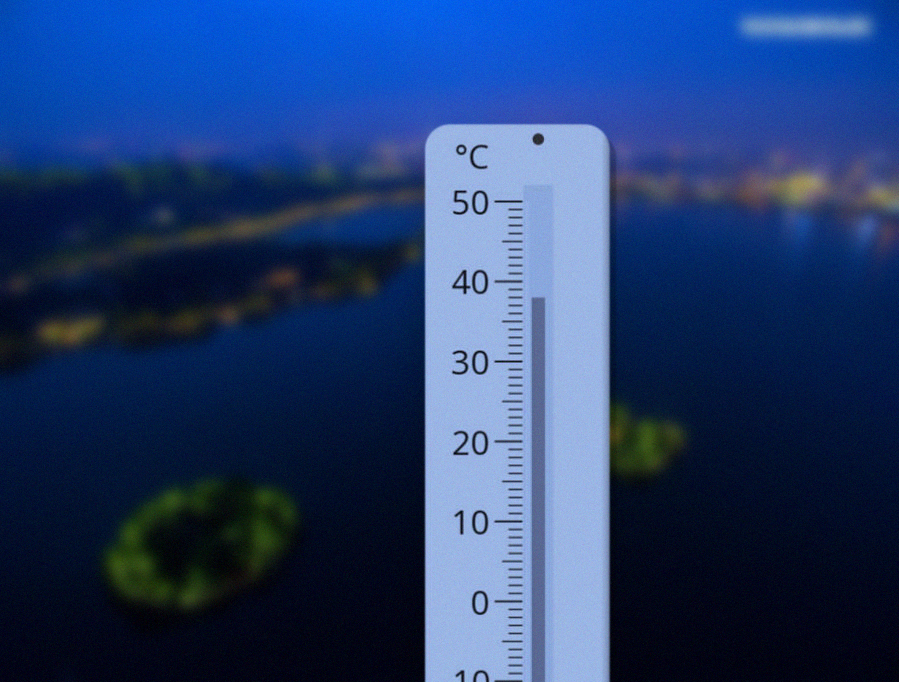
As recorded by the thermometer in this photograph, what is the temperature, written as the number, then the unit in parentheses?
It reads 38 (°C)
